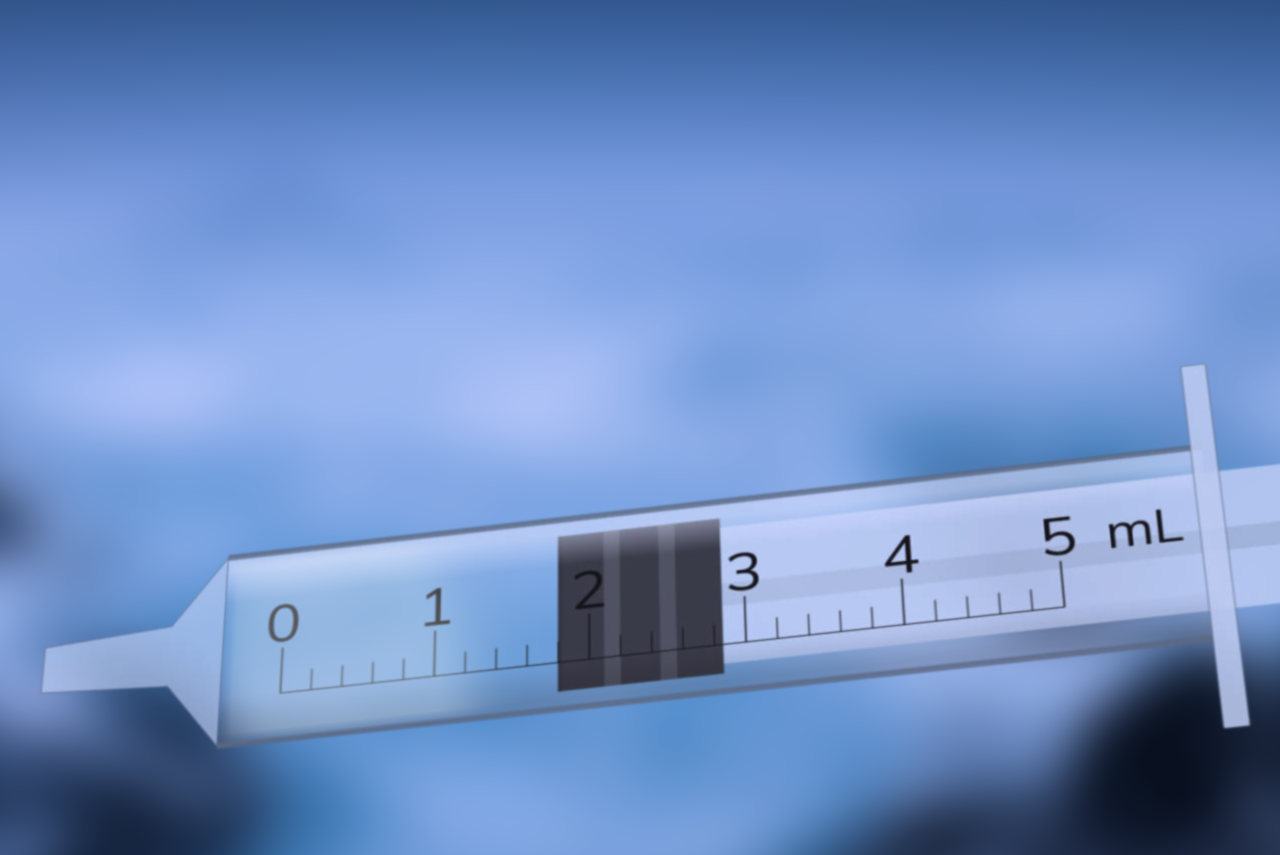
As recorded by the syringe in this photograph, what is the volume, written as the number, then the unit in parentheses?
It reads 1.8 (mL)
